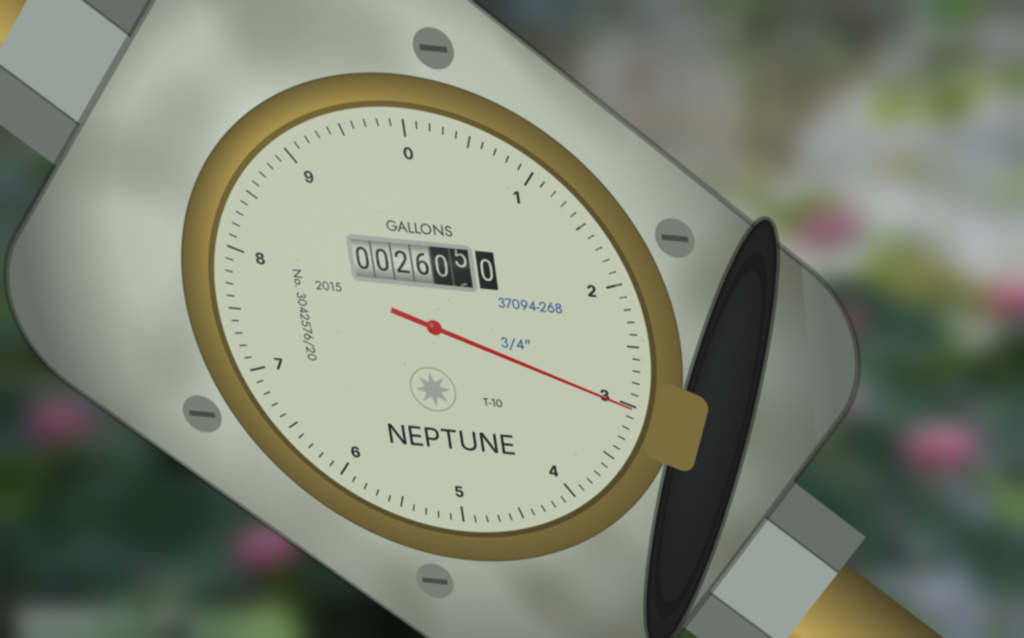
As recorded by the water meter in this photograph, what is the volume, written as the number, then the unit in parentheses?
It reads 26053.0 (gal)
